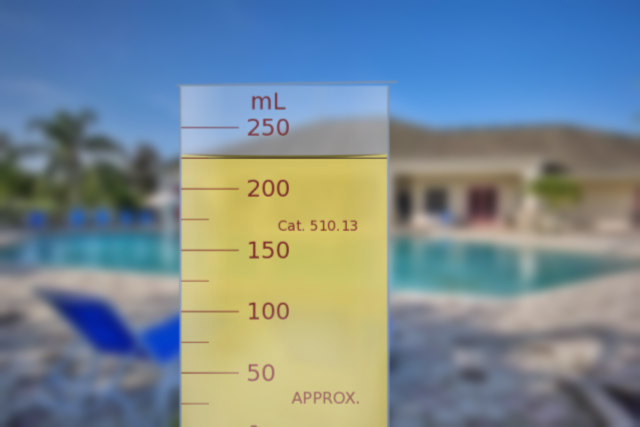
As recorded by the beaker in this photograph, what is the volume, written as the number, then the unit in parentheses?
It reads 225 (mL)
